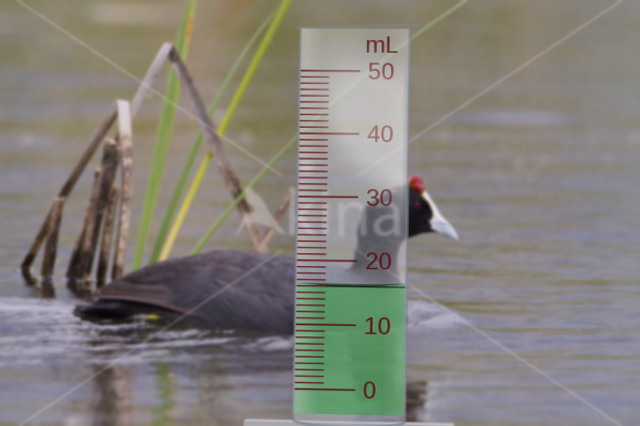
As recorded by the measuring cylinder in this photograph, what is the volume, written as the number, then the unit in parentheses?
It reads 16 (mL)
